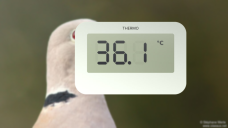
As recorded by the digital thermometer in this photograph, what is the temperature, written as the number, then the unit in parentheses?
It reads 36.1 (°C)
